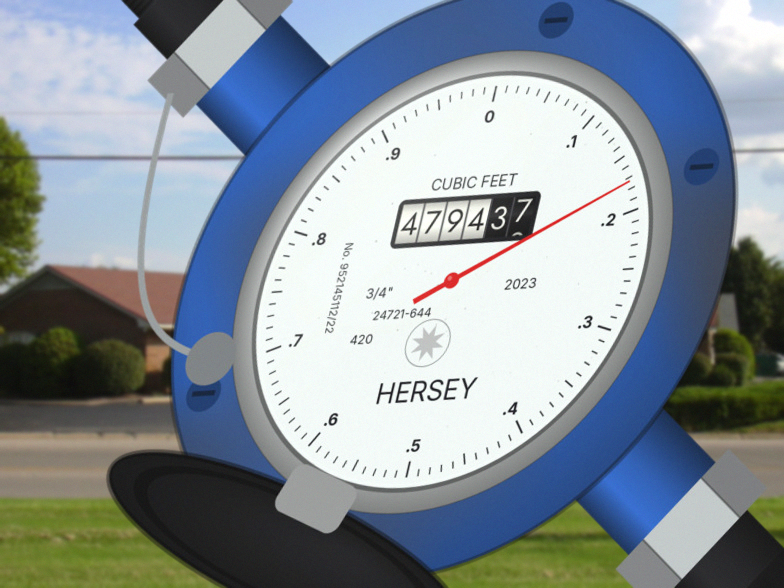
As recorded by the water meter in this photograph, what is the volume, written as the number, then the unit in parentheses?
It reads 479437.17 (ft³)
